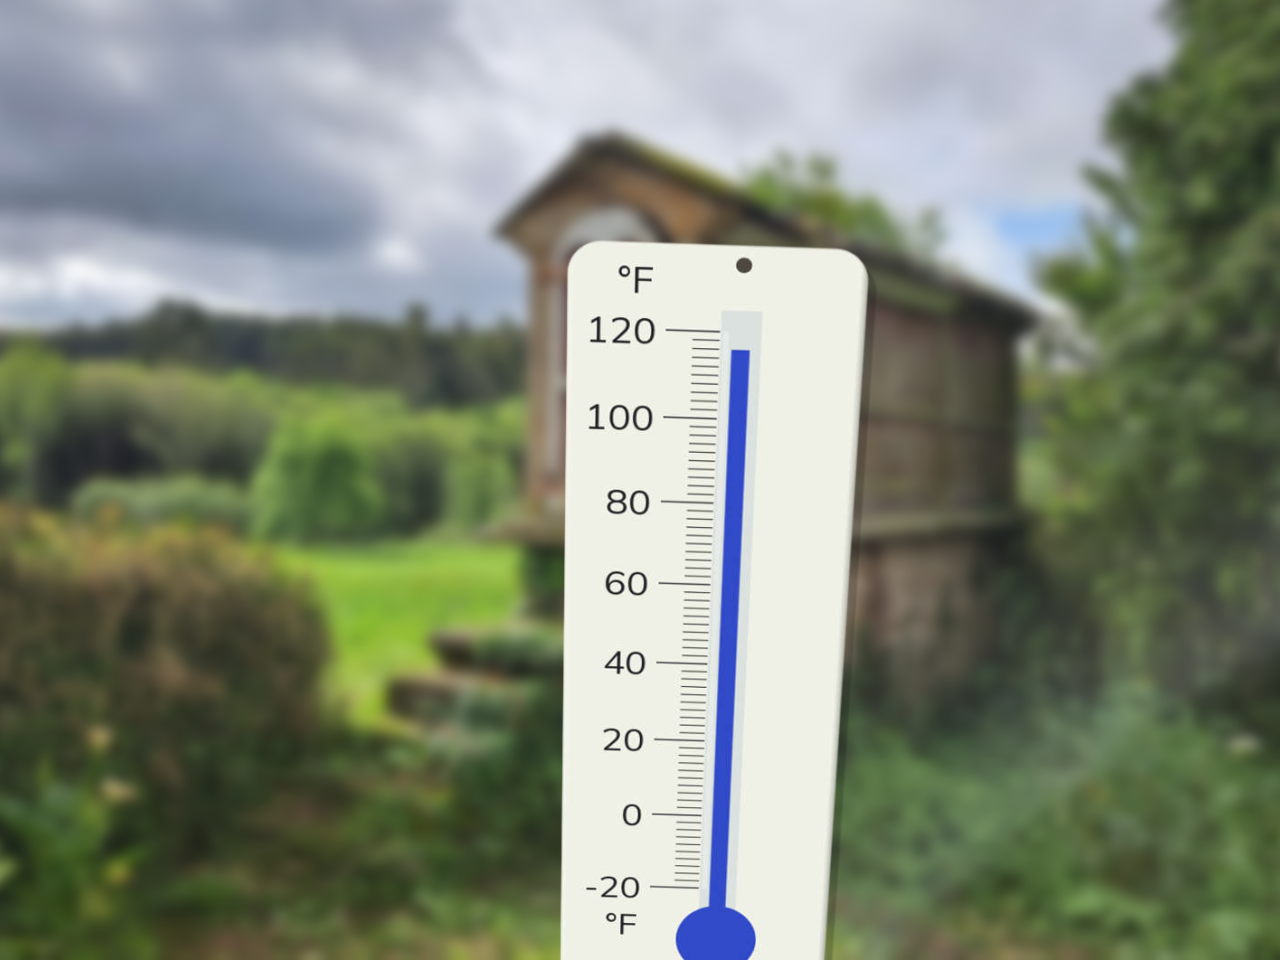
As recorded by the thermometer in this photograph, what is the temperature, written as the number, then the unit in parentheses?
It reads 116 (°F)
